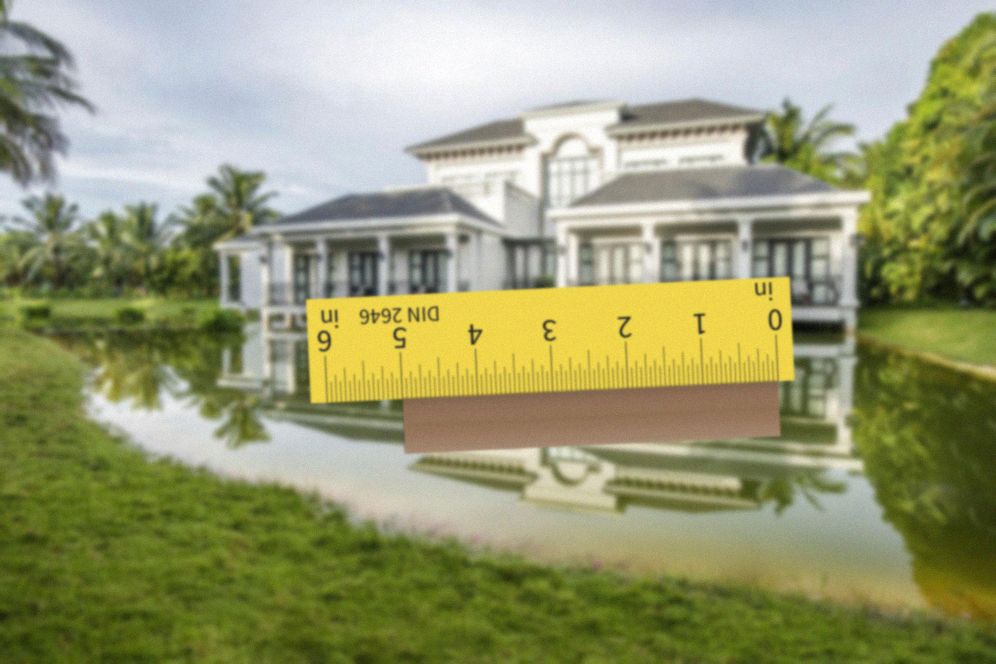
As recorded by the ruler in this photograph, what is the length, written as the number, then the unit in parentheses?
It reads 5 (in)
